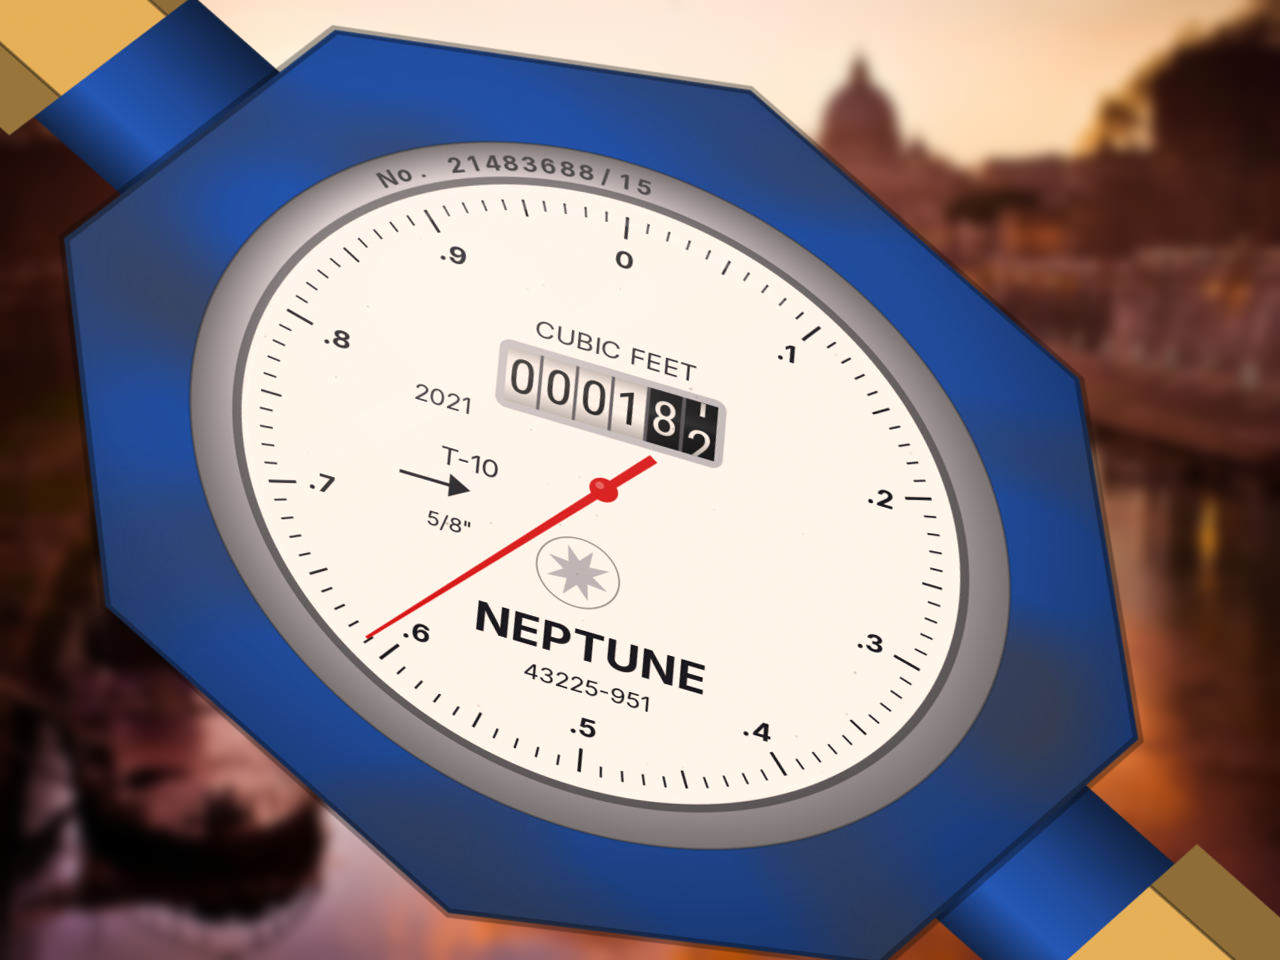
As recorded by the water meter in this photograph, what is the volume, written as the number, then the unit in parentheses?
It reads 181.61 (ft³)
